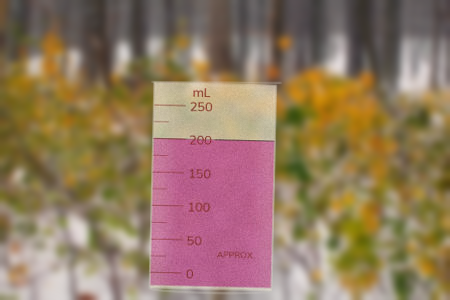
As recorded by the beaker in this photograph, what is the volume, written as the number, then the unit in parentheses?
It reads 200 (mL)
